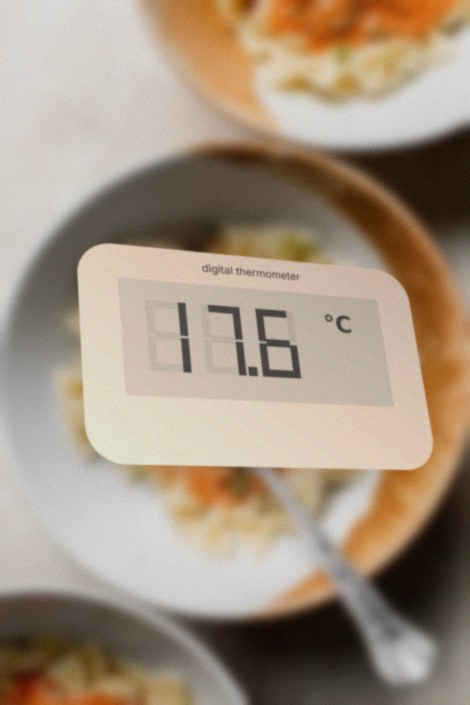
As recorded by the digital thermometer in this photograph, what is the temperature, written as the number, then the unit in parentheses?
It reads 17.6 (°C)
